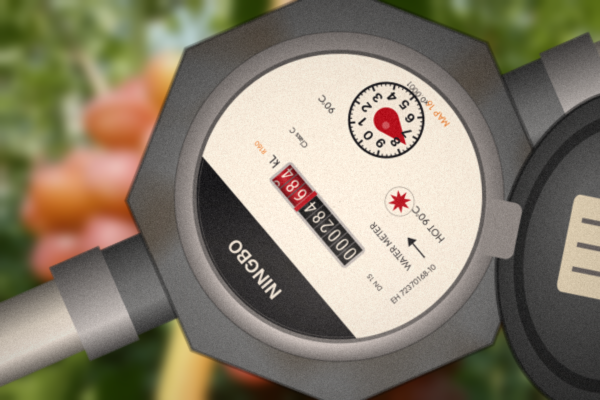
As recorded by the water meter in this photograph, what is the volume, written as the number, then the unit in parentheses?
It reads 284.6837 (kL)
